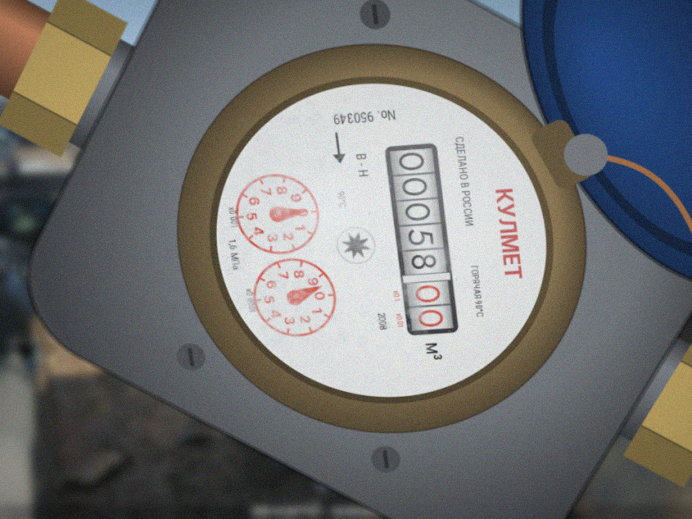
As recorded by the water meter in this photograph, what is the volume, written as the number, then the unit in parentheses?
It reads 57.9999 (m³)
